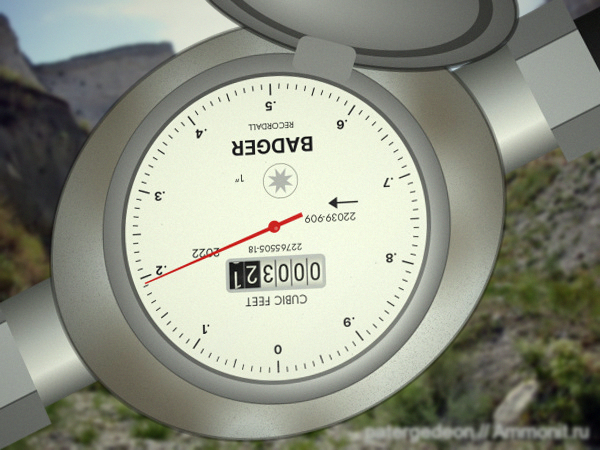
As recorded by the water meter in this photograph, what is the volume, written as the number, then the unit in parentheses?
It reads 321.19 (ft³)
